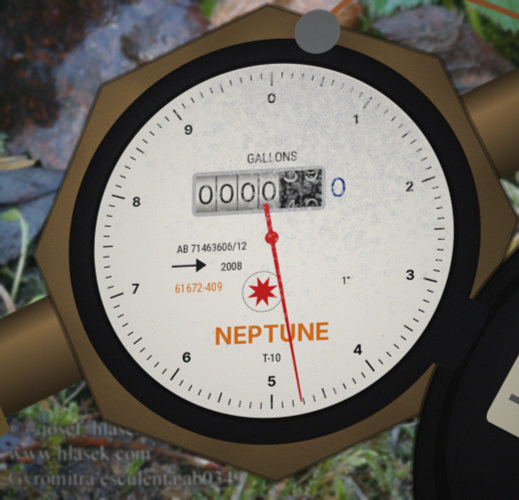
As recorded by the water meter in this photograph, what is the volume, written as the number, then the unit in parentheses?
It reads 394.7 (gal)
